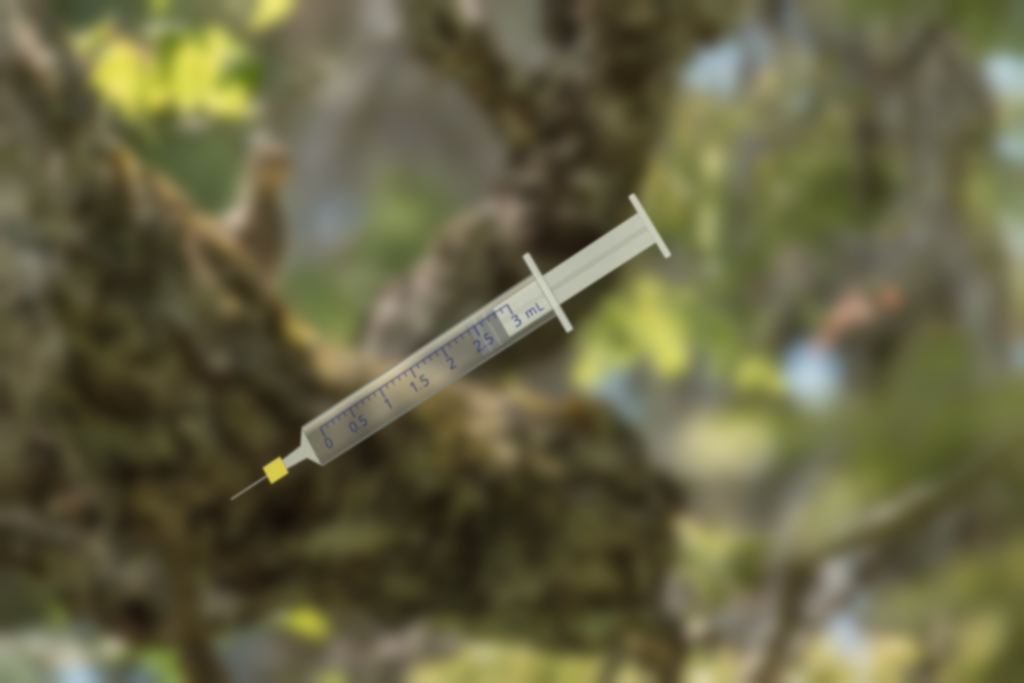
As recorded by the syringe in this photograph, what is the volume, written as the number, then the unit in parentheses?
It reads 2.4 (mL)
